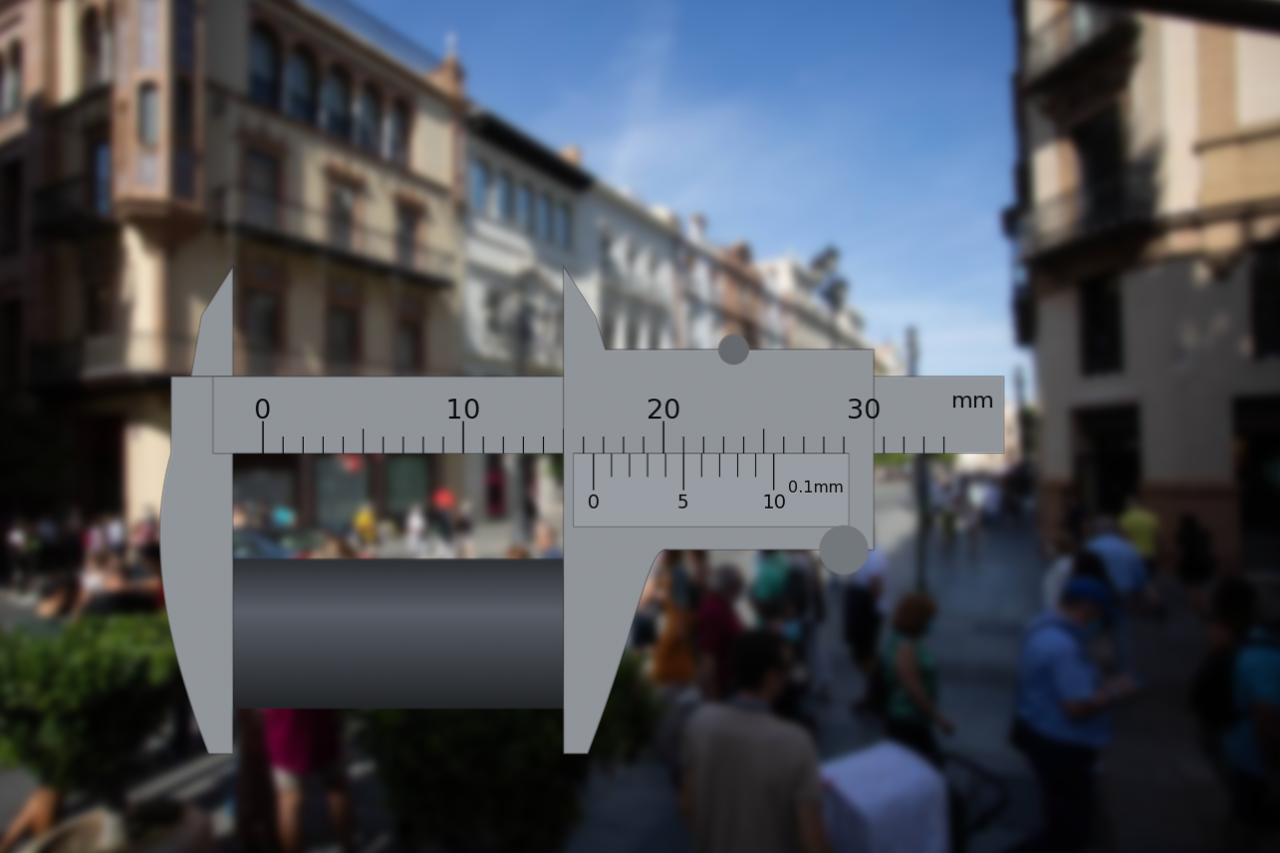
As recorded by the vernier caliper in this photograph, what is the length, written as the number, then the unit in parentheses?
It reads 16.5 (mm)
